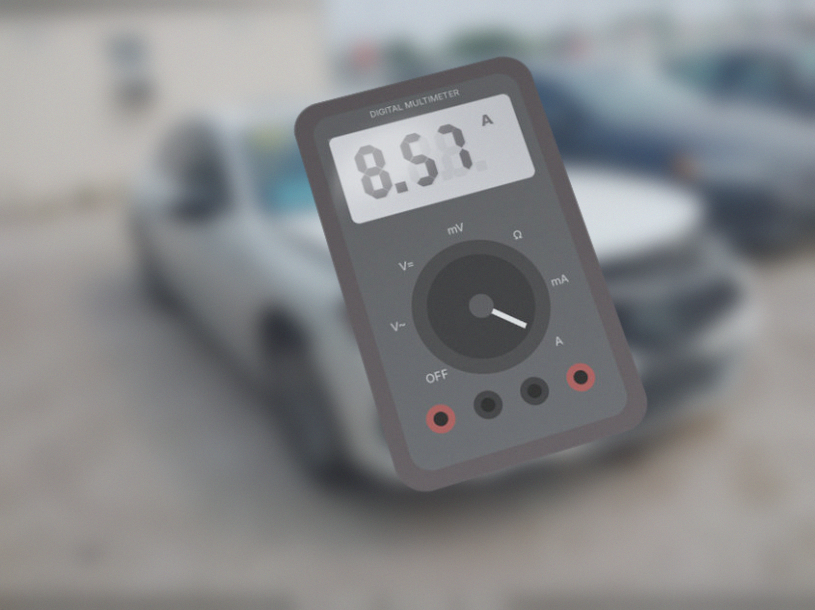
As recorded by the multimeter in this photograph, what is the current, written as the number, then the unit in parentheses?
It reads 8.57 (A)
